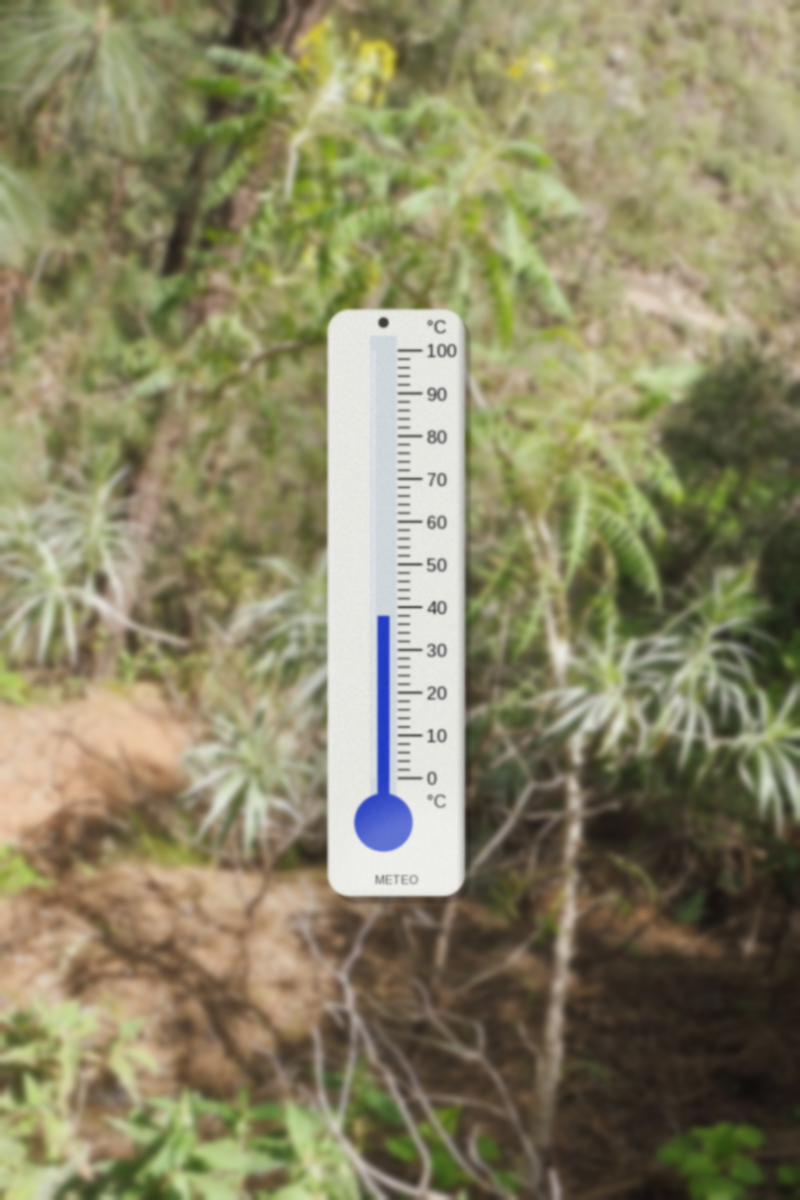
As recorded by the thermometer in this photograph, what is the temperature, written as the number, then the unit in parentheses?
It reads 38 (°C)
